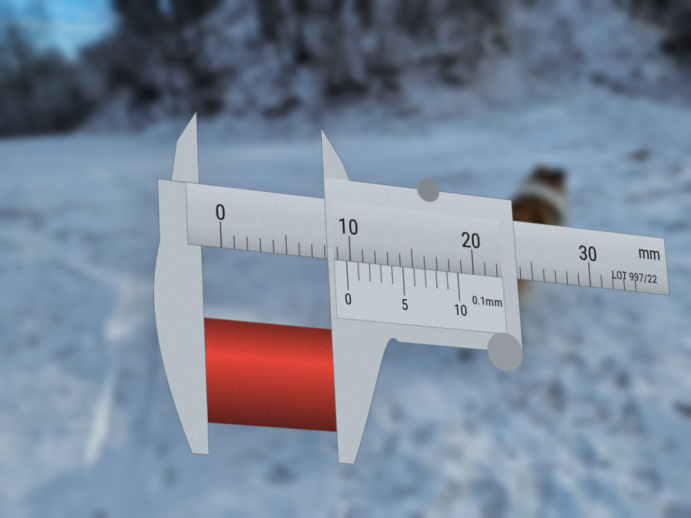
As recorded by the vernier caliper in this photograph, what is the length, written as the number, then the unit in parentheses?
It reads 9.7 (mm)
